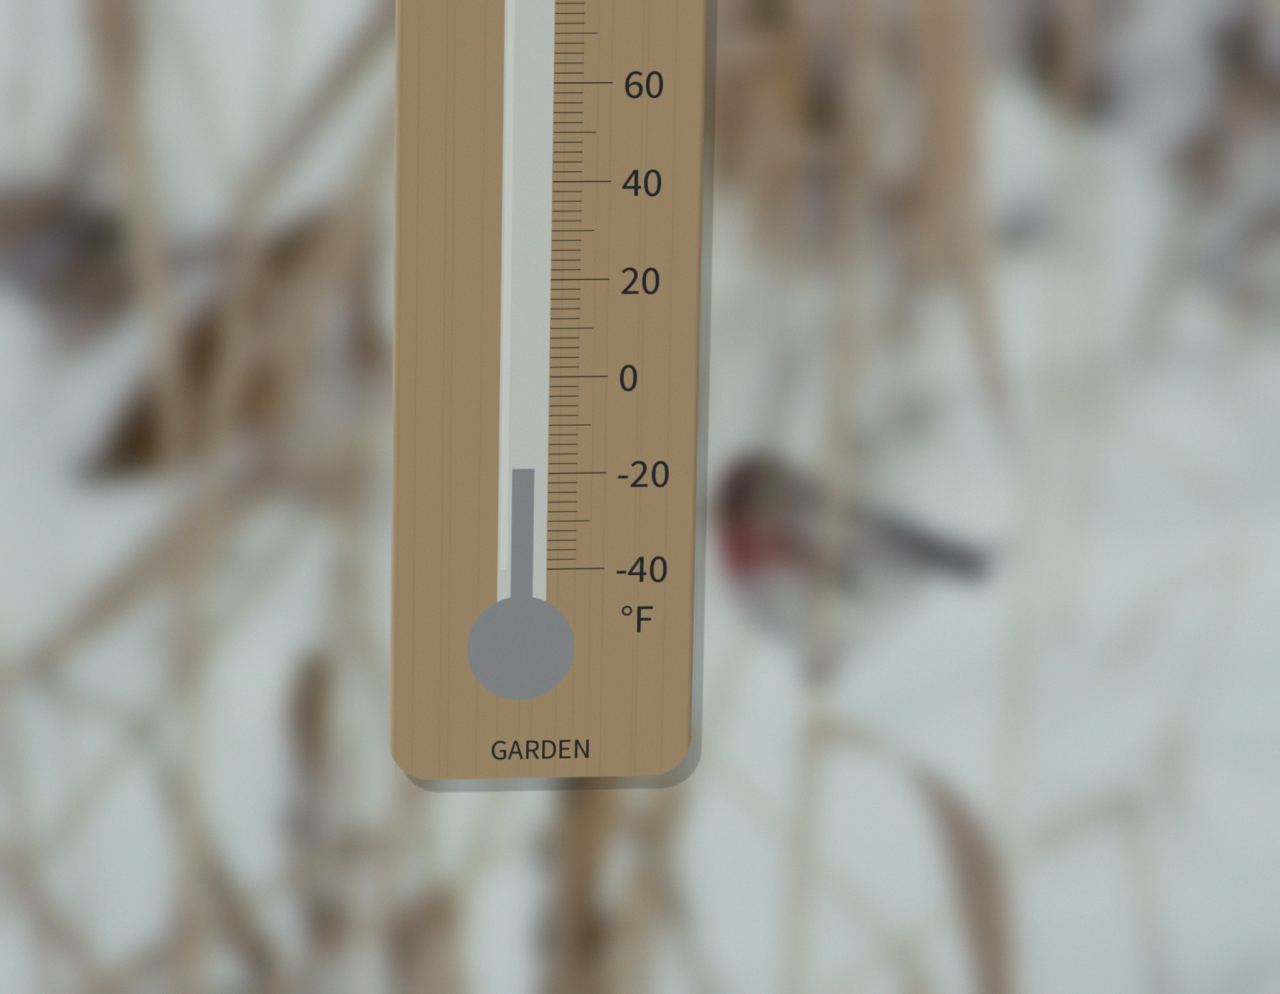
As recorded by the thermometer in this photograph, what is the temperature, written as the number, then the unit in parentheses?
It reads -19 (°F)
